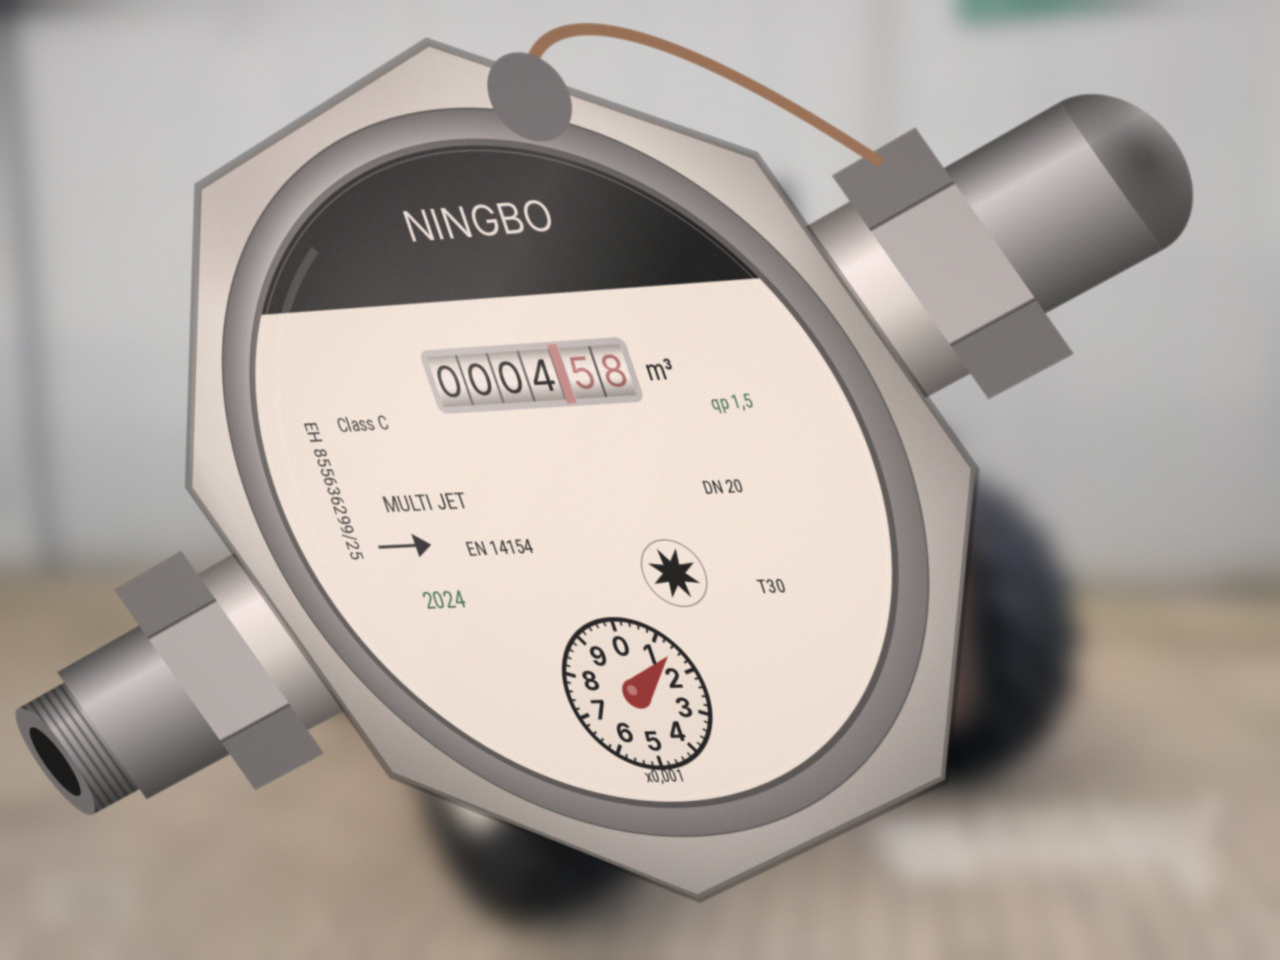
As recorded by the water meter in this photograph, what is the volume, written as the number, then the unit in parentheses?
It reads 4.581 (m³)
